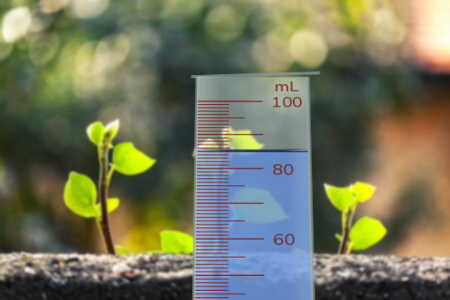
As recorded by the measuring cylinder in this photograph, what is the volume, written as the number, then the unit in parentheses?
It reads 85 (mL)
